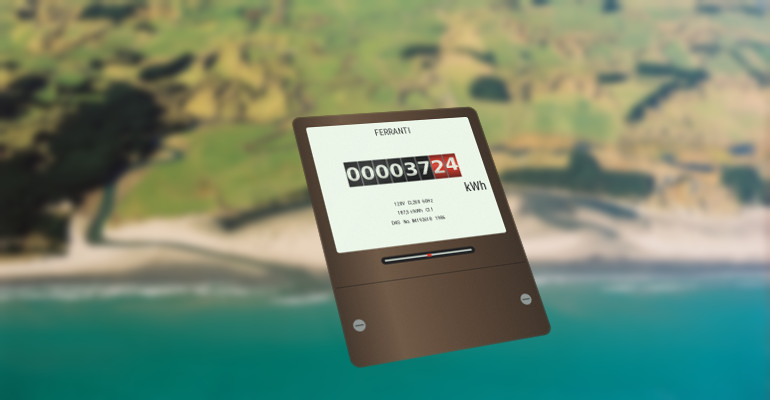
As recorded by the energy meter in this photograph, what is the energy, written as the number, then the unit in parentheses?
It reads 37.24 (kWh)
